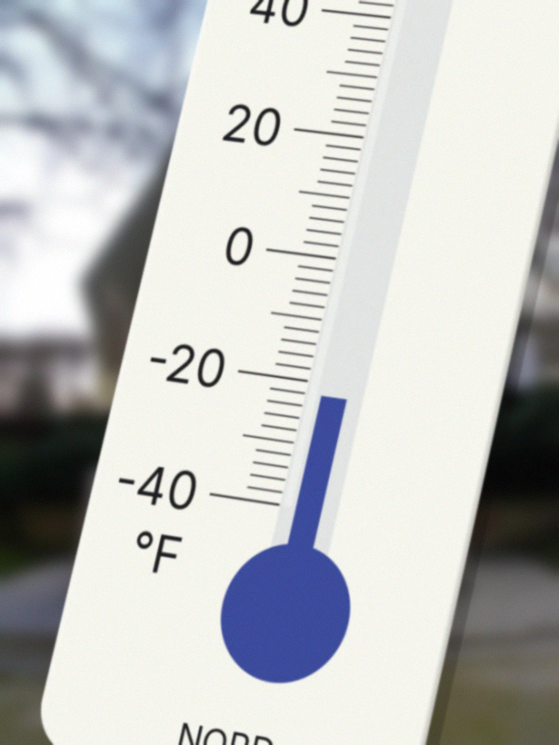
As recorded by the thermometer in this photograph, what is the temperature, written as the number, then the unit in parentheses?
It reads -22 (°F)
